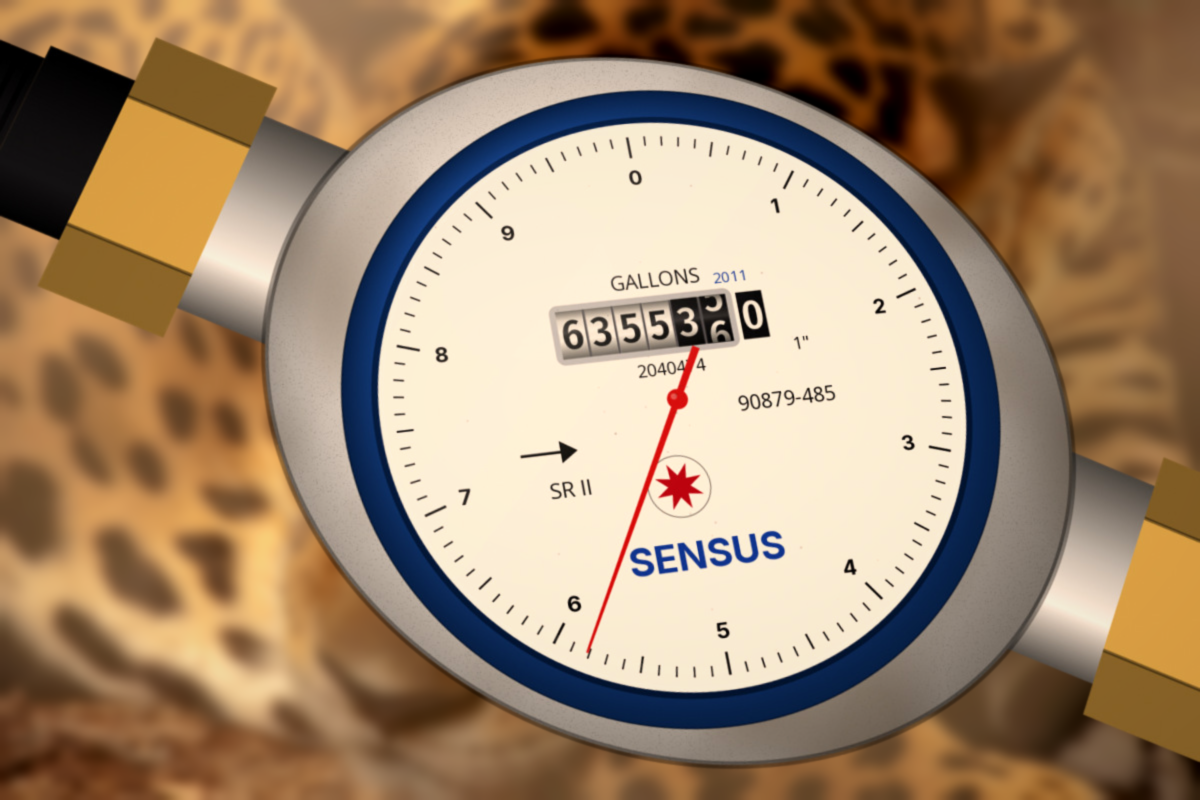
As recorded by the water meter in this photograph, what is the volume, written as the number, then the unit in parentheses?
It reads 6355355.8 (gal)
